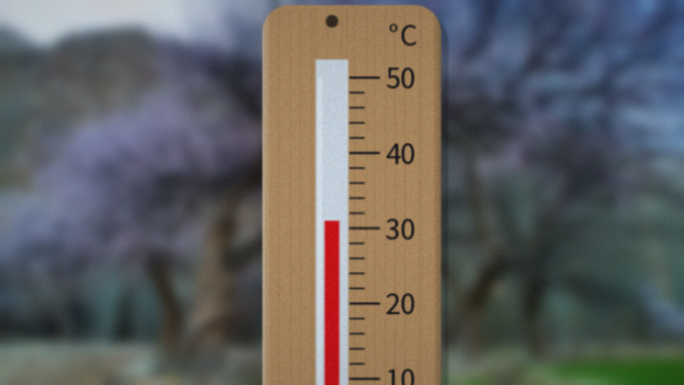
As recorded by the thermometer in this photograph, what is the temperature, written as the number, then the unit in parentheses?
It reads 31 (°C)
